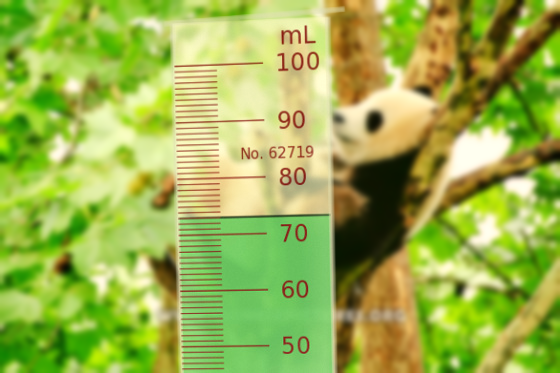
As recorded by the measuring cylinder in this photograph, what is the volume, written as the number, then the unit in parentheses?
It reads 73 (mL)
